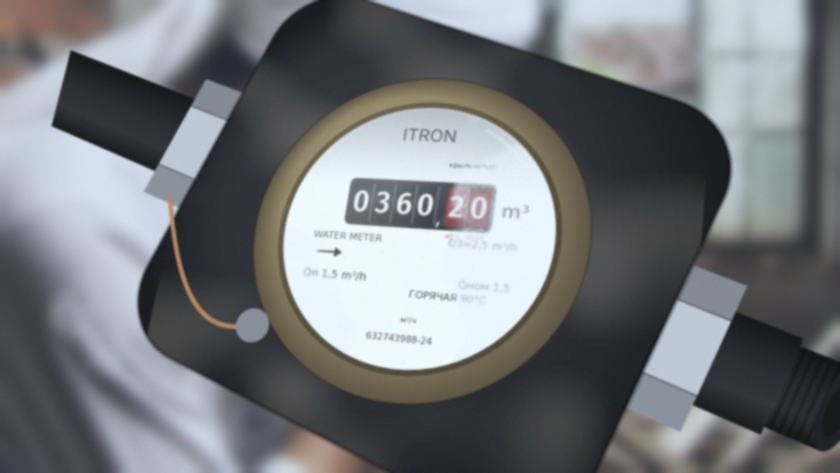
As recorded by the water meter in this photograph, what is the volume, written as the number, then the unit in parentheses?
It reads 360.20 (m³)
